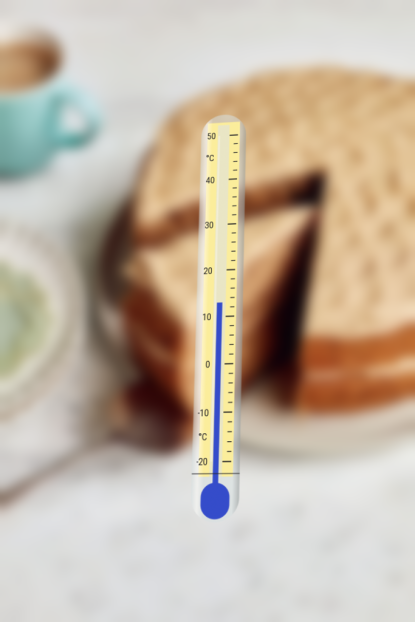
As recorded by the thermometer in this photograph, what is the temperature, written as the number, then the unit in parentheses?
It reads 13 (°C)
